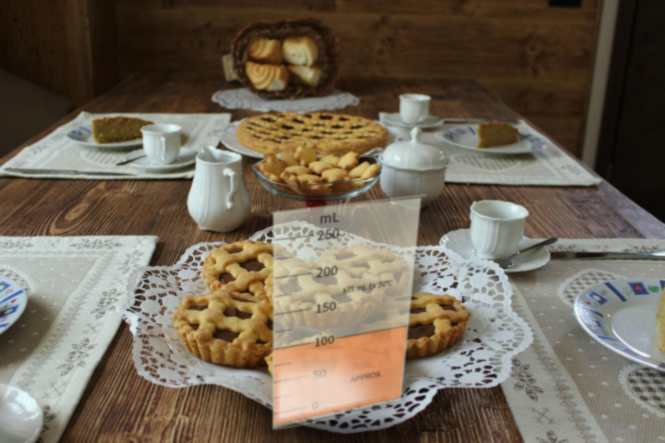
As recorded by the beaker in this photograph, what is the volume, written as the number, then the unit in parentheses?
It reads 100 (mL)
